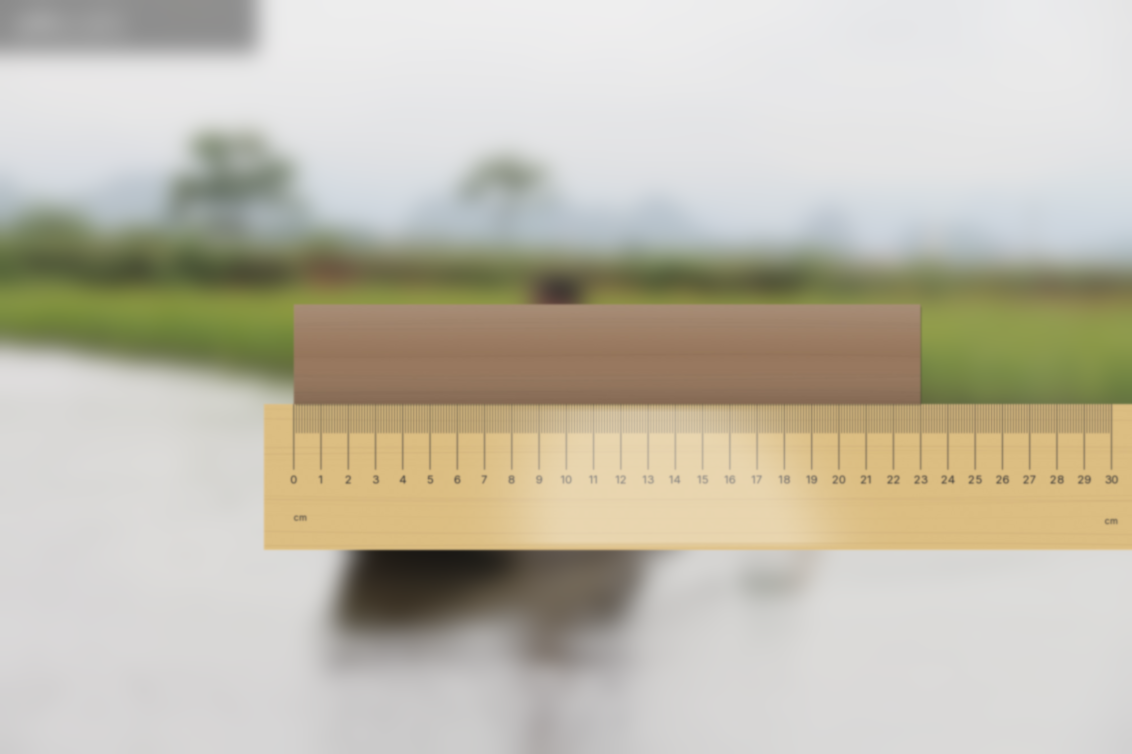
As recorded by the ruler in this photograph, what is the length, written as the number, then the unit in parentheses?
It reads 23 (cm)
